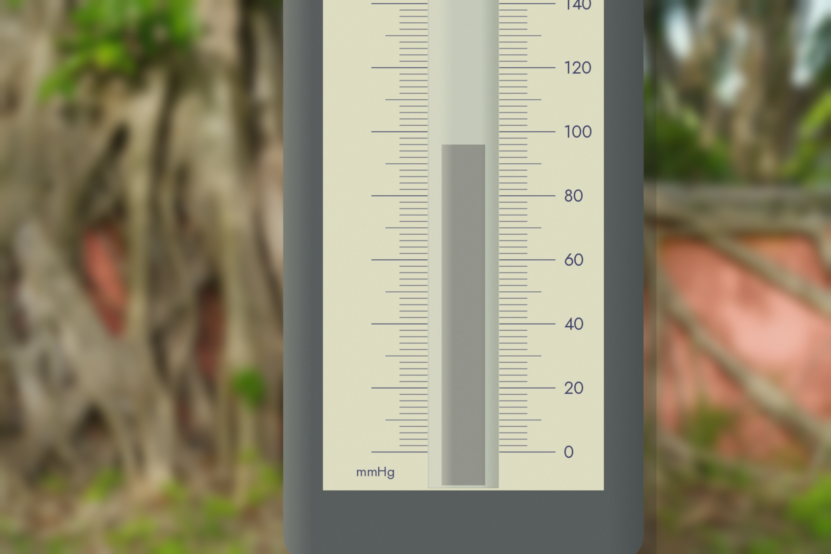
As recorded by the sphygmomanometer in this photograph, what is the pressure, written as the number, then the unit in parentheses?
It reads 96 (mmHg)
